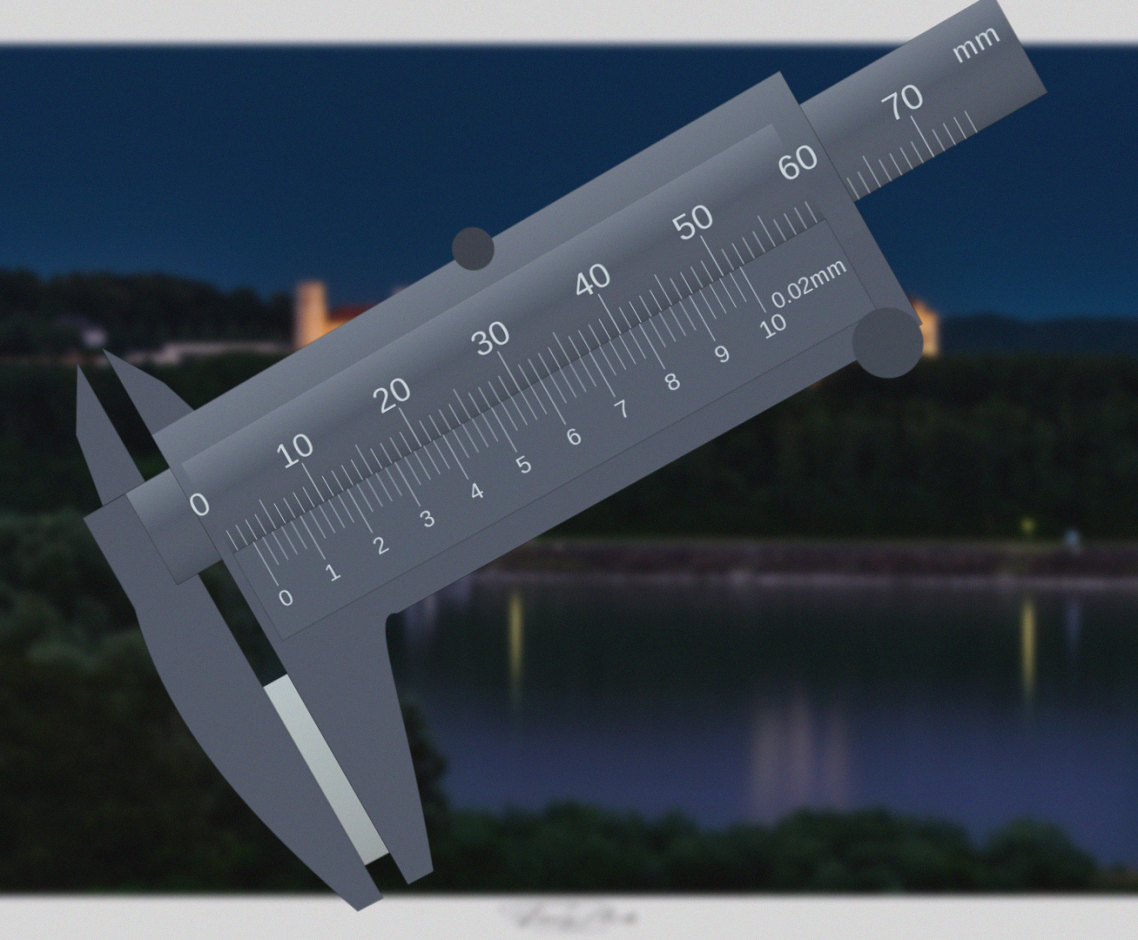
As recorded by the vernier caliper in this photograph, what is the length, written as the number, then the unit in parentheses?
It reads 2.6 (mm)
